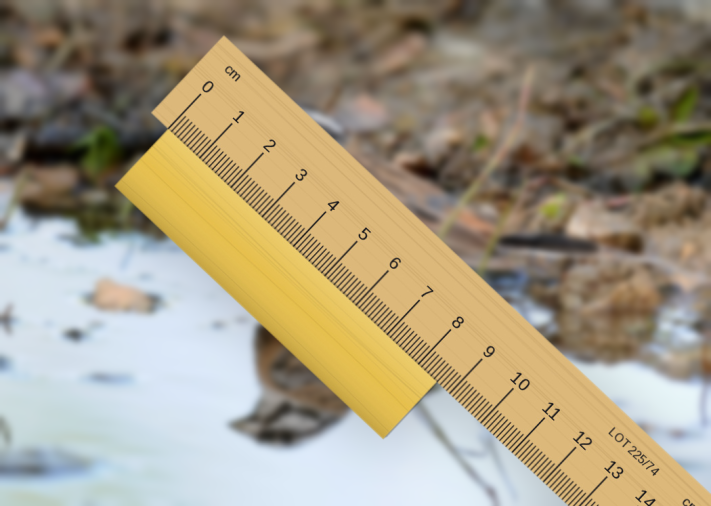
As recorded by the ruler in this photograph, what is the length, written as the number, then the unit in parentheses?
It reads 8.6 (cm)
